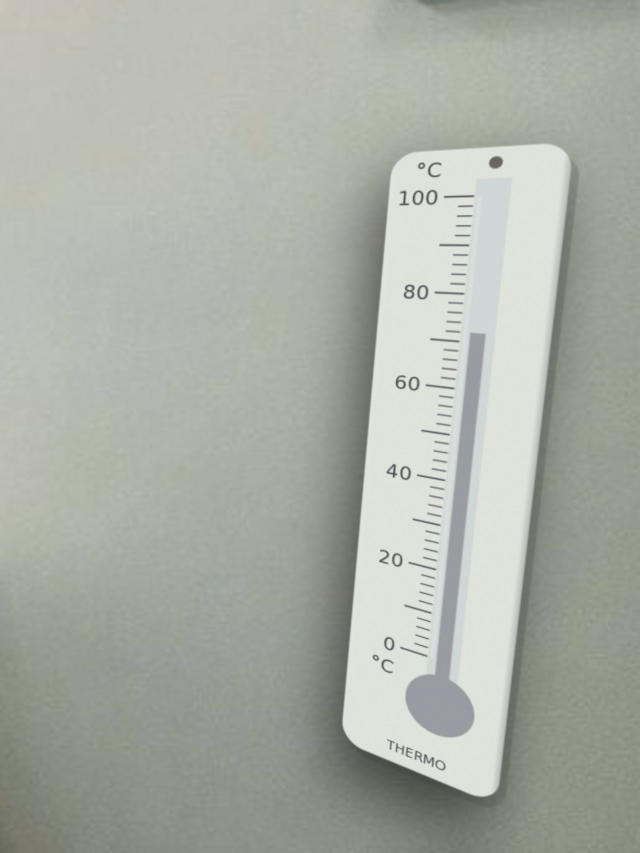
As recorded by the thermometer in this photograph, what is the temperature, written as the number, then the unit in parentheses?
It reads 72 (°C)
